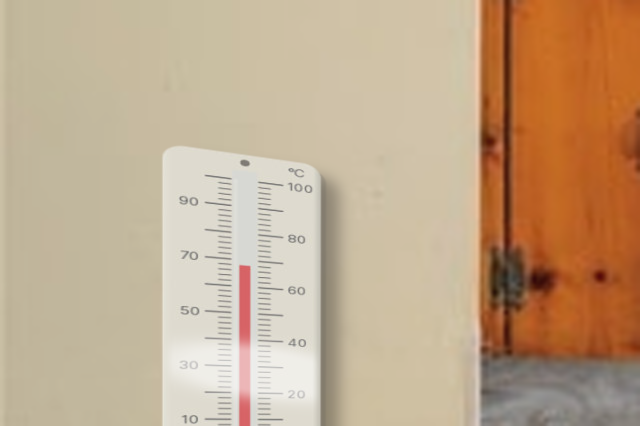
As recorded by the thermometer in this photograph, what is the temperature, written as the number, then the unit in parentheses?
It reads 68 (°C)
